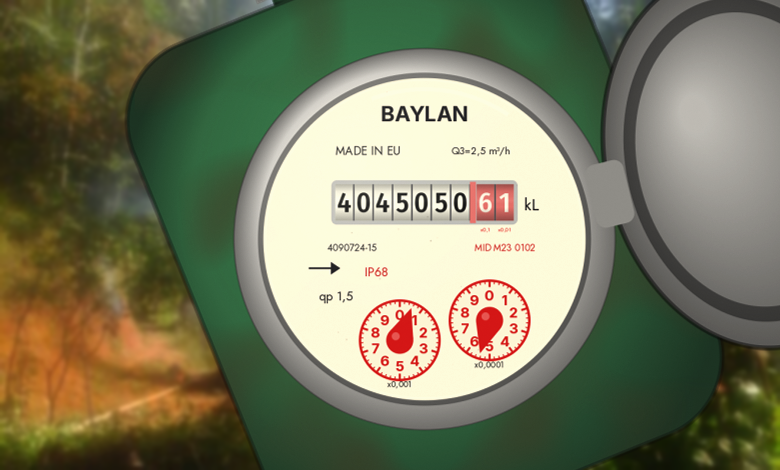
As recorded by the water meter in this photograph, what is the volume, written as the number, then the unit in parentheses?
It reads 4045050.6105 (kL)
